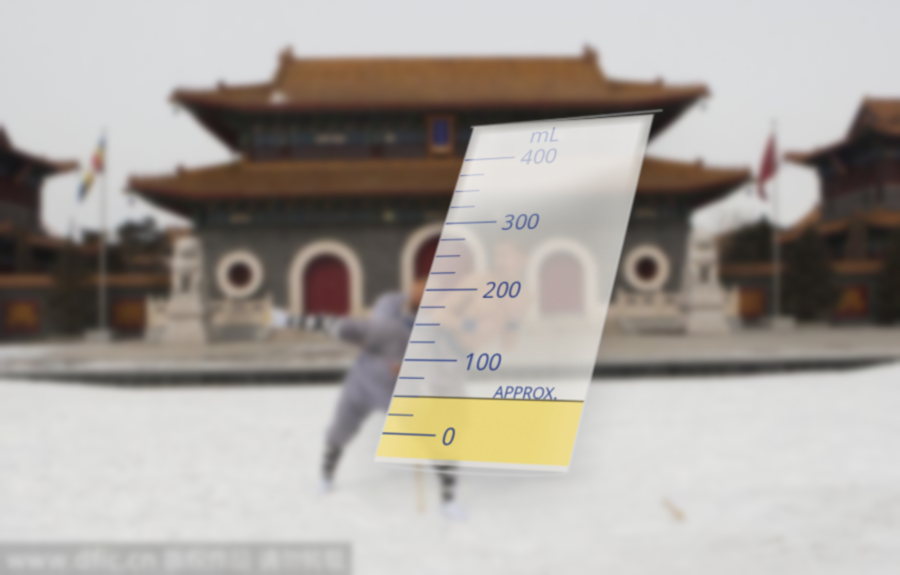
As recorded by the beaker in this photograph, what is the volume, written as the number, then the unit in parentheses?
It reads 50 (mL)
